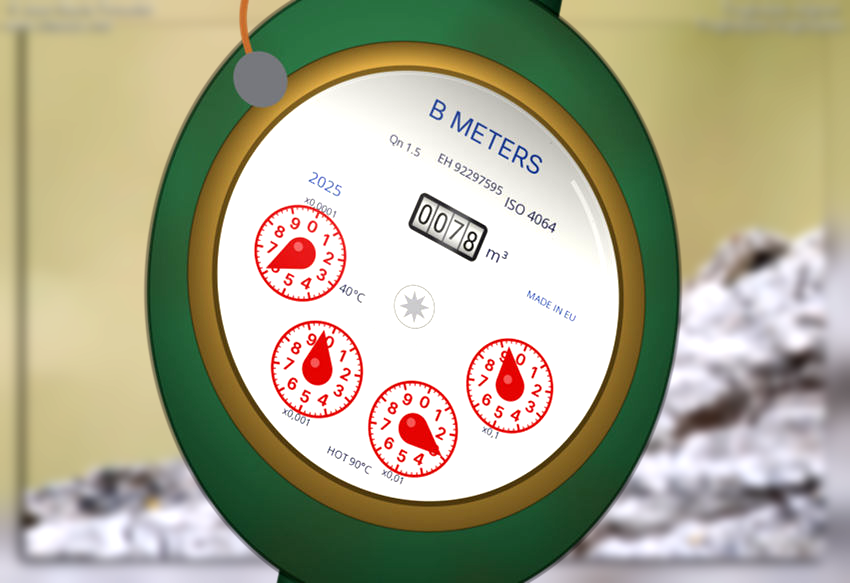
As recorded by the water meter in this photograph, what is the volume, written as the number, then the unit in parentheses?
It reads 77.9296 (m³)
